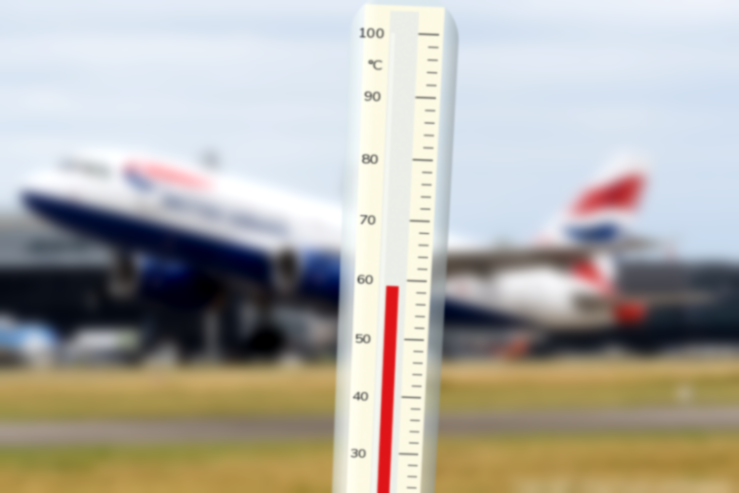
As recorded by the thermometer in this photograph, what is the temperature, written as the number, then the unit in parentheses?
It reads 59 (°C)
